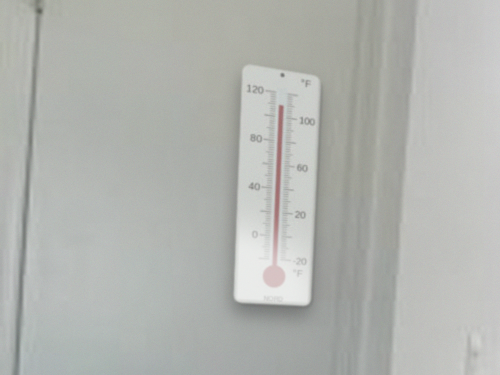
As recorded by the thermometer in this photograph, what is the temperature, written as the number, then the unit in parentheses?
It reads 110 (°F)
